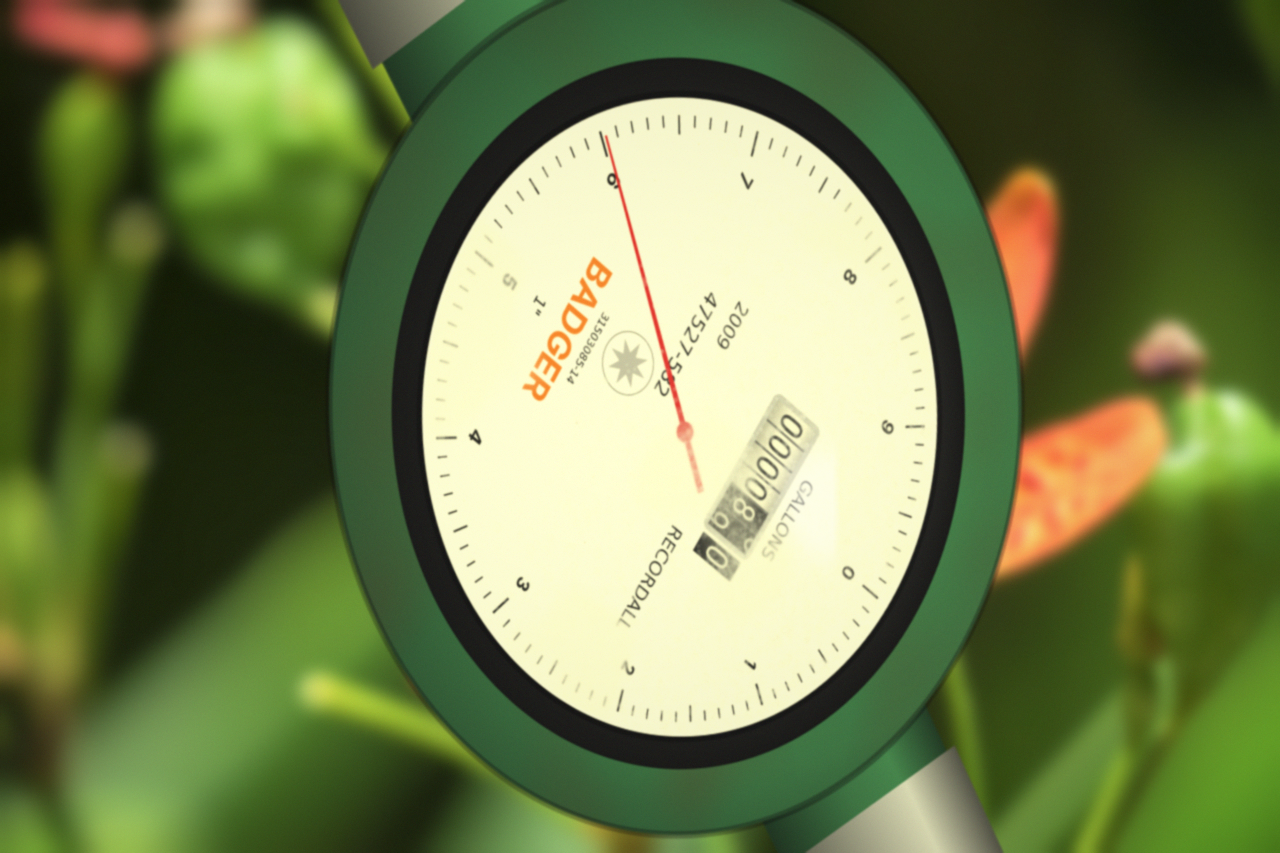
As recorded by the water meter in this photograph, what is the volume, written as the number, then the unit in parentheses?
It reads 886.0 (gal)
